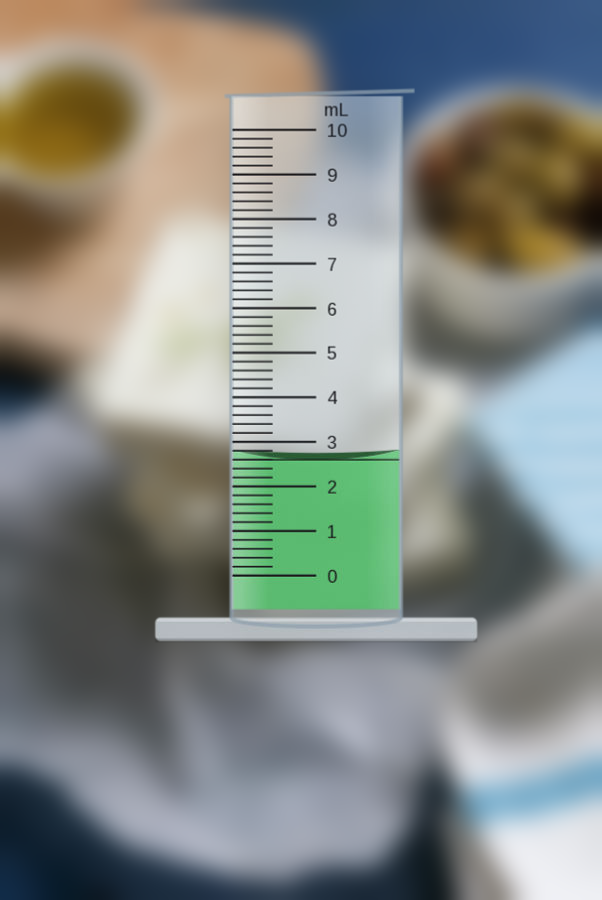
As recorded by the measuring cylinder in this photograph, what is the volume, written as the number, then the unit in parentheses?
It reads 2.6 (mL)
